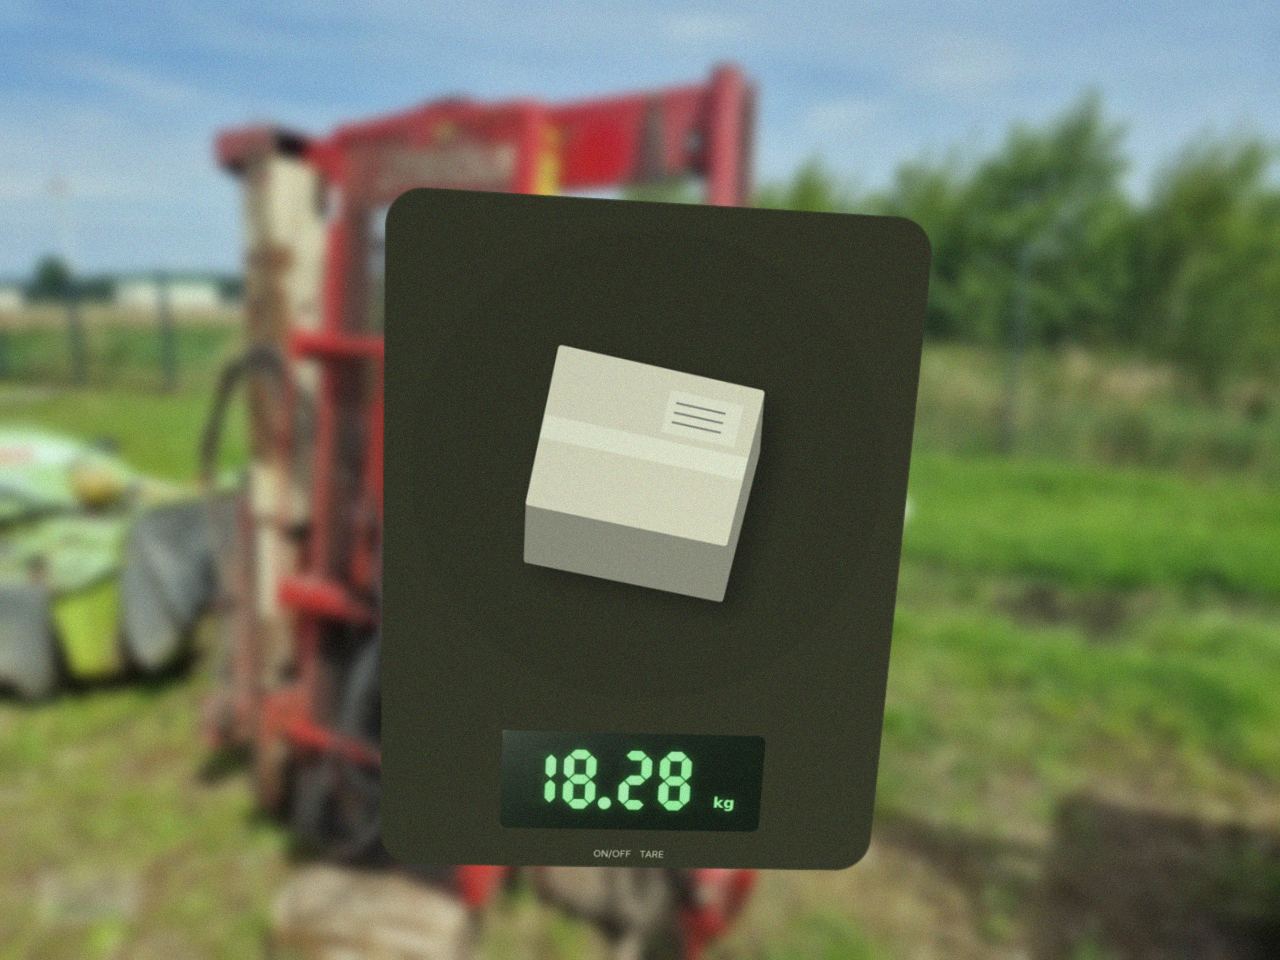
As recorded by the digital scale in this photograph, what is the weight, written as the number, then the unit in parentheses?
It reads 18.28 (kg)
